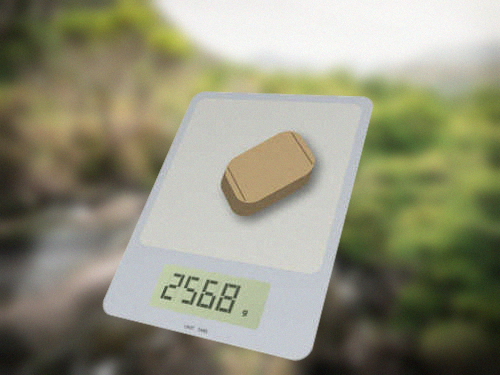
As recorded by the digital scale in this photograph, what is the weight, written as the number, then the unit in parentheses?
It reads 2568 (g)
